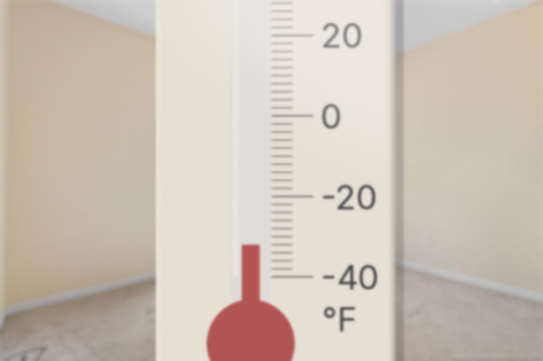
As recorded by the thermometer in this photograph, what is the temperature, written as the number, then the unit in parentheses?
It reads -32 (°F)
